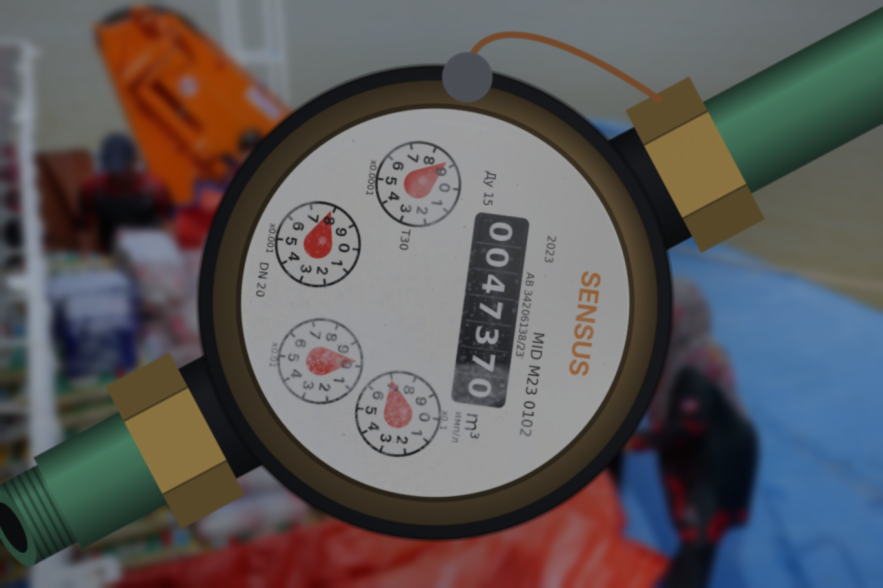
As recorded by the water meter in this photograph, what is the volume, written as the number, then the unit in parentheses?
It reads 47370.6978 (m³)
